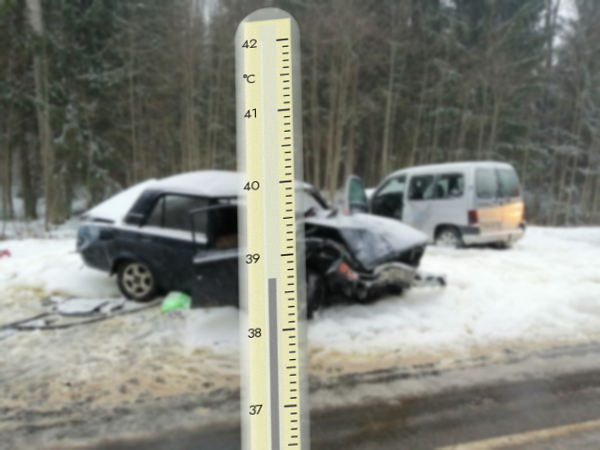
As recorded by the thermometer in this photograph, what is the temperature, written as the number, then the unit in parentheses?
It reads 38.7 (°C)
